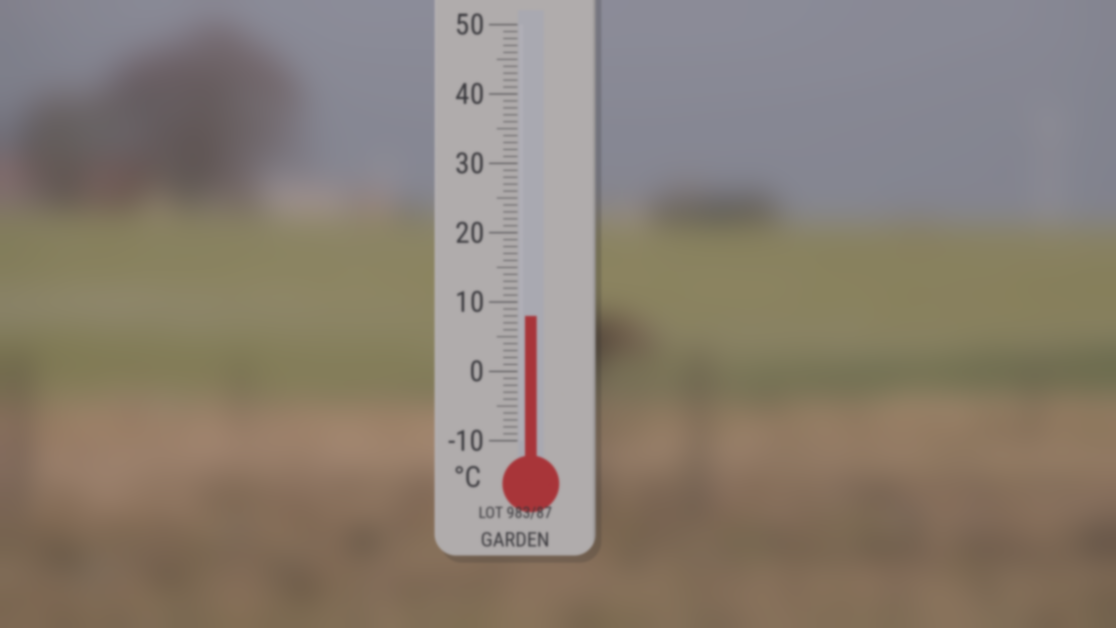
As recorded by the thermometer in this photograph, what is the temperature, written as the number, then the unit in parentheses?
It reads 8 (°C)
